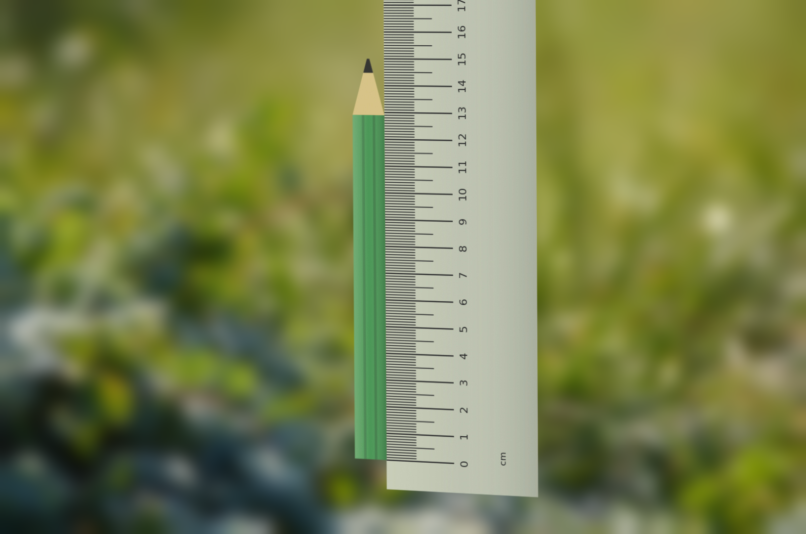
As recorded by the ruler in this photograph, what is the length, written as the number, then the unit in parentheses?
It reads 15 (cm)
